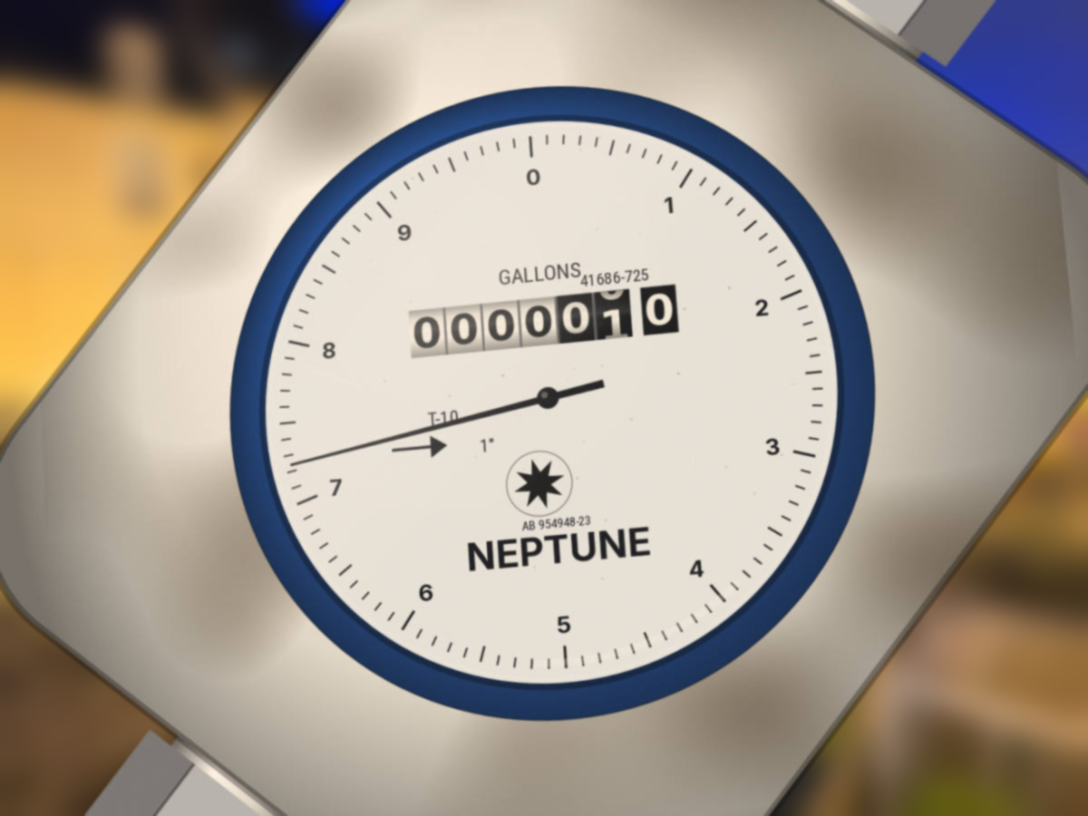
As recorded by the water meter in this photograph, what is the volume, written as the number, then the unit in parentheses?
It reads 7.2 (gal)
